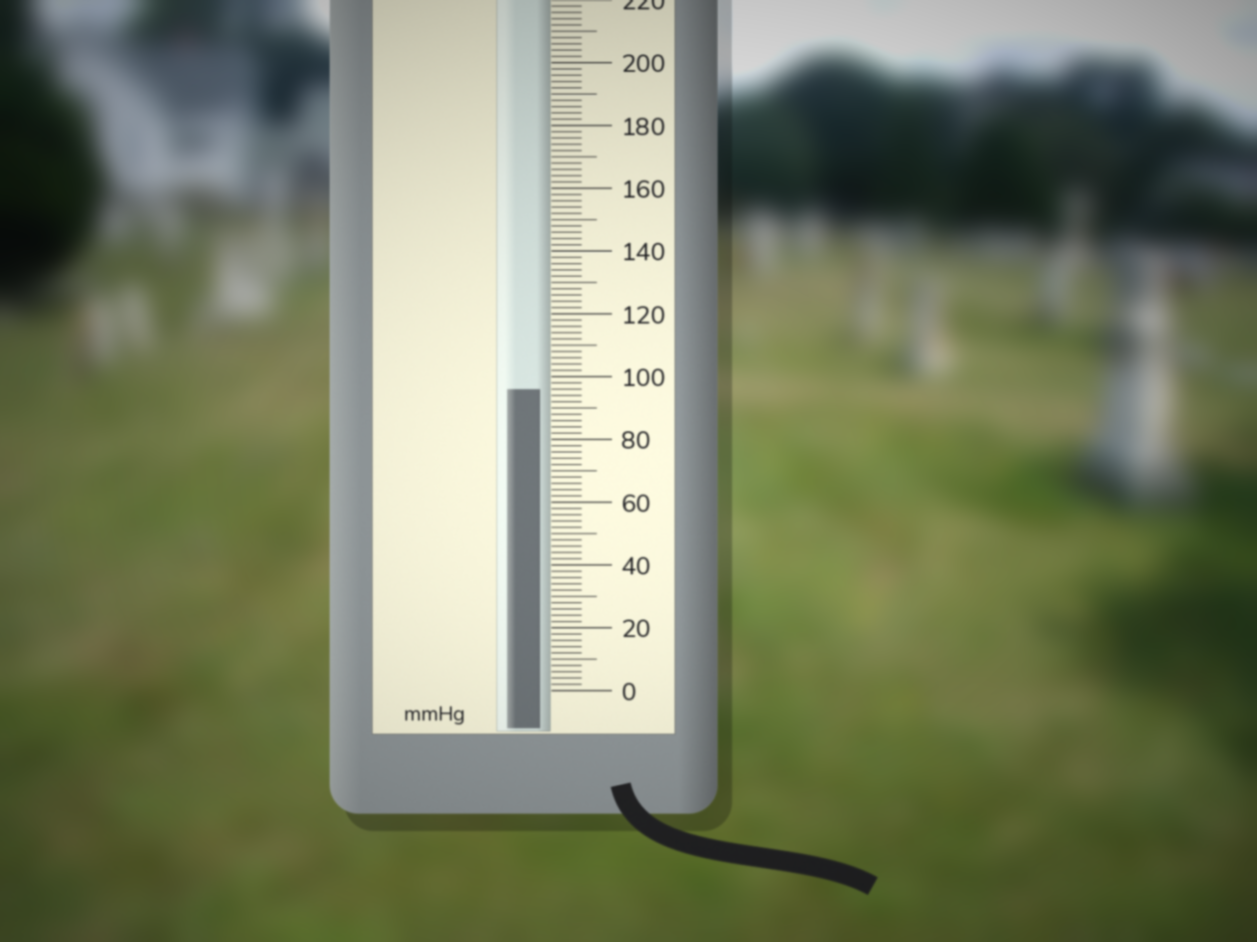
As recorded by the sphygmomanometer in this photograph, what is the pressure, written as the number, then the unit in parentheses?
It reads 96 (mmHg)
